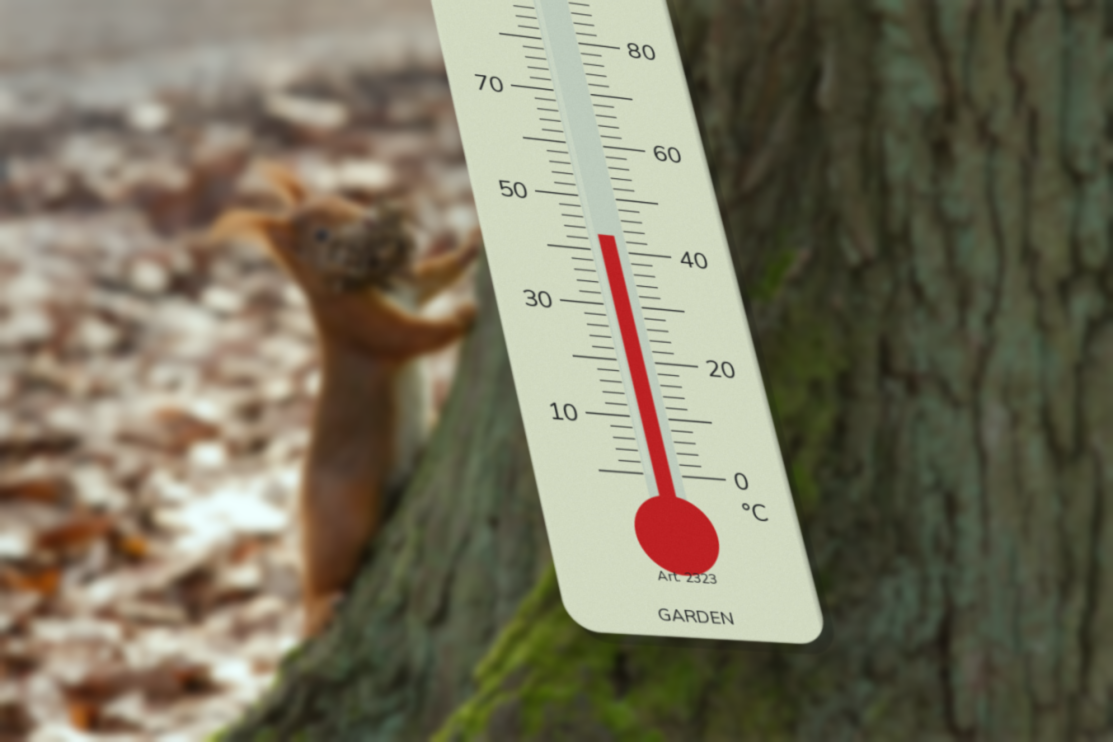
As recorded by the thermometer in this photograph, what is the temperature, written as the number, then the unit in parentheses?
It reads 43 (°C)
